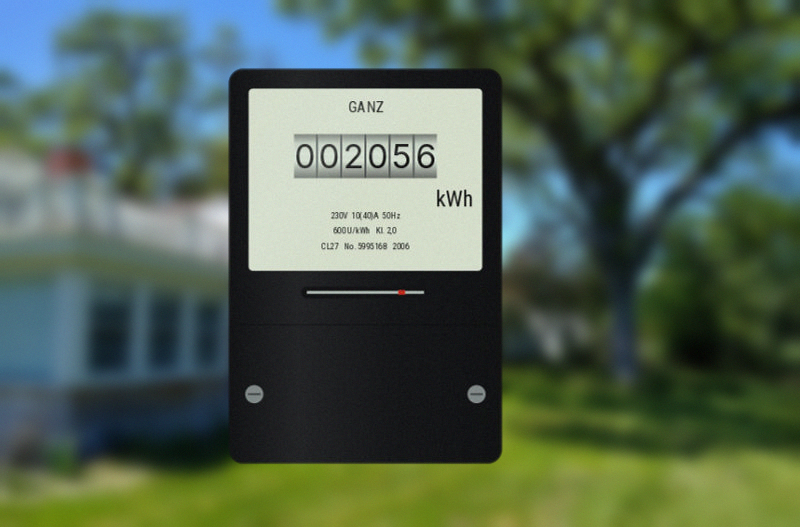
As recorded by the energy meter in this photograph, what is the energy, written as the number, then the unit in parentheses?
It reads 2056 (kWh)
